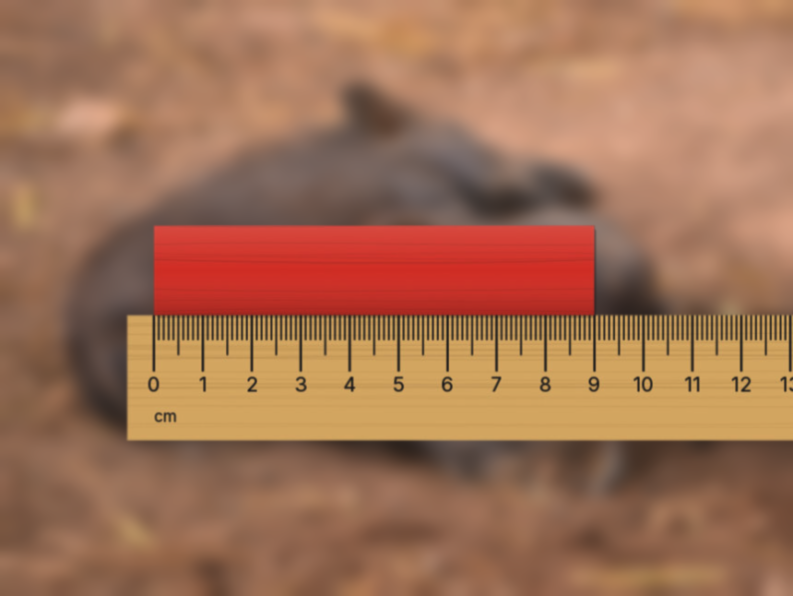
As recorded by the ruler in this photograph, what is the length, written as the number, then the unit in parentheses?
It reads 9 (cm)
